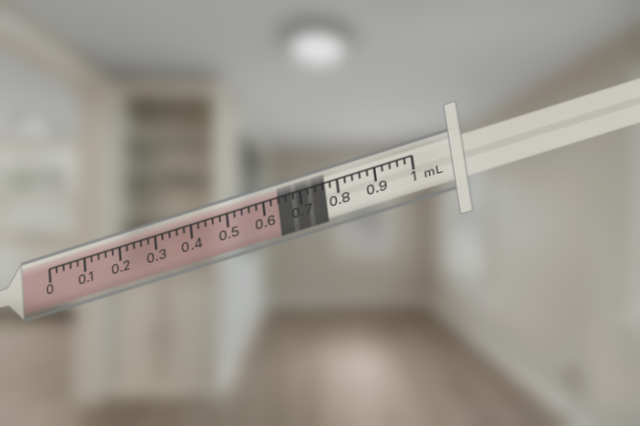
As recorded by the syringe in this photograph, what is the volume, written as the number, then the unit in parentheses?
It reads 0.64 (mL)
